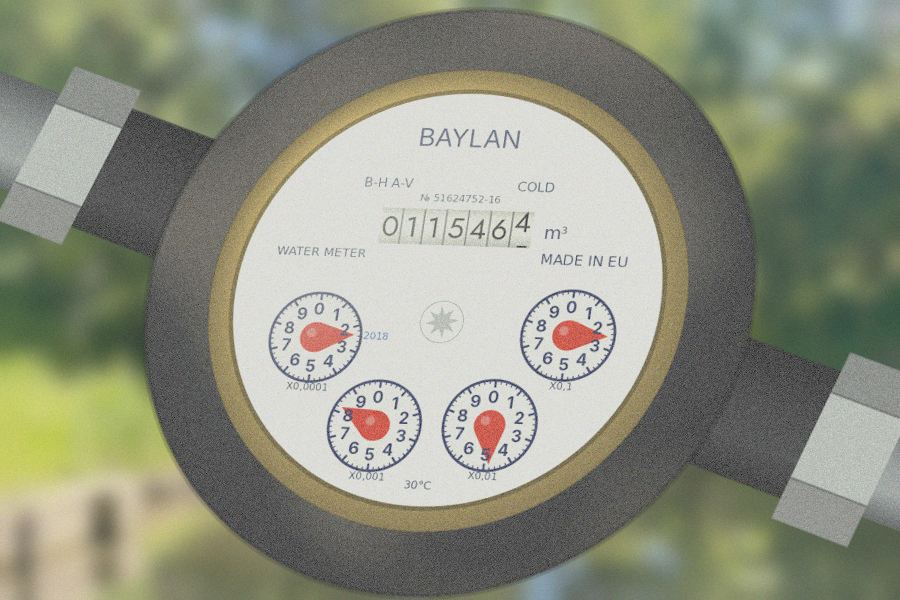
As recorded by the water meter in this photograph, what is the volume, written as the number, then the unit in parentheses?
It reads 115464.2482 (m³)
